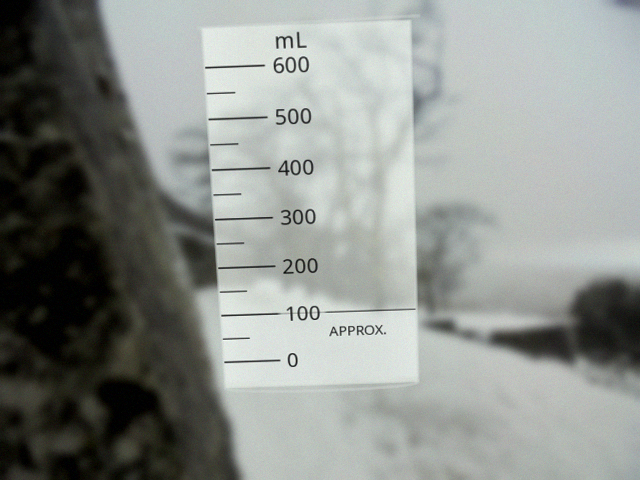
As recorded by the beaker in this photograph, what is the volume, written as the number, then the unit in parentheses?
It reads 100 (mL)
